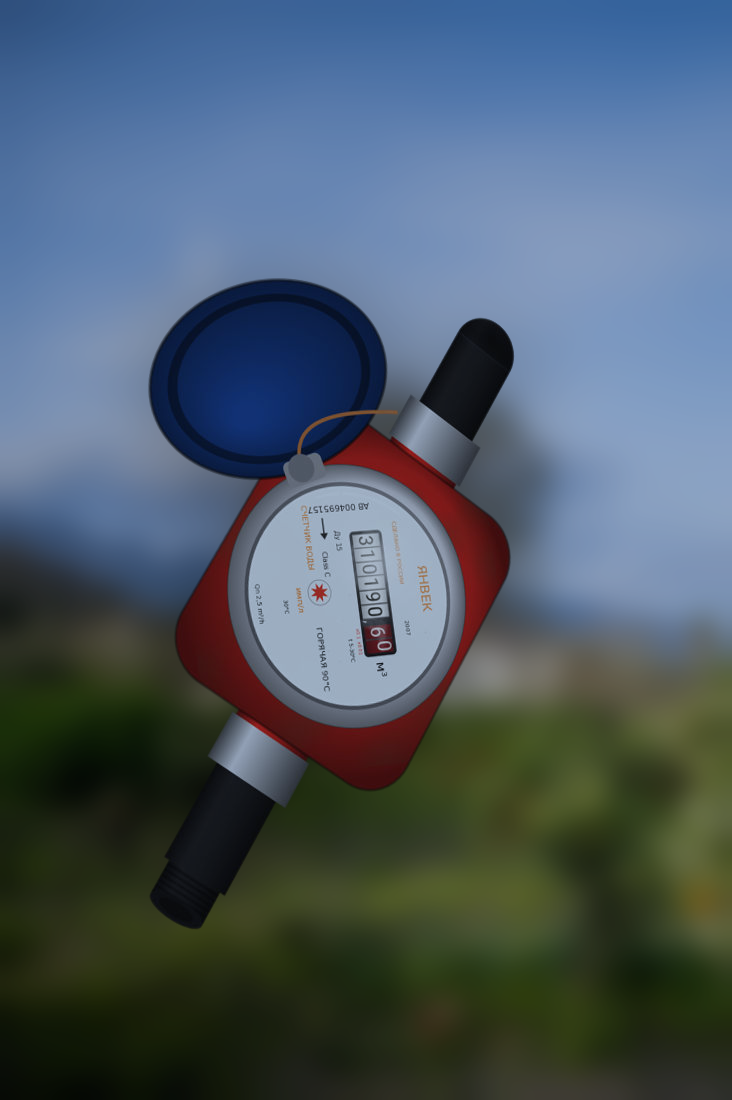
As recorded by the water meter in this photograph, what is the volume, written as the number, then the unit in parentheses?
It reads 310190.60 (m³)
